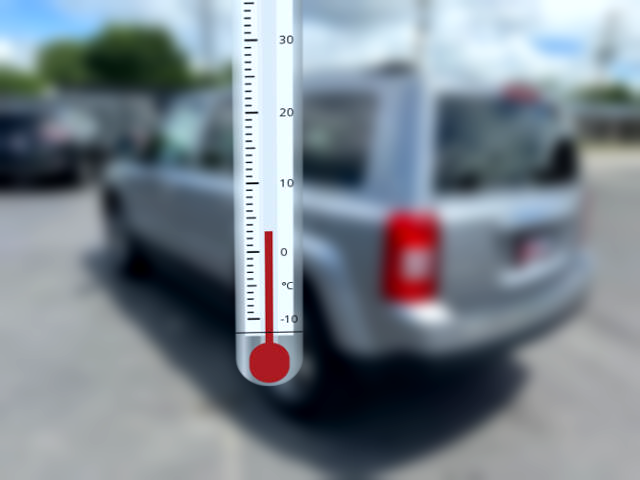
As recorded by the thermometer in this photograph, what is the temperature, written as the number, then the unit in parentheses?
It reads 3 (°C)
